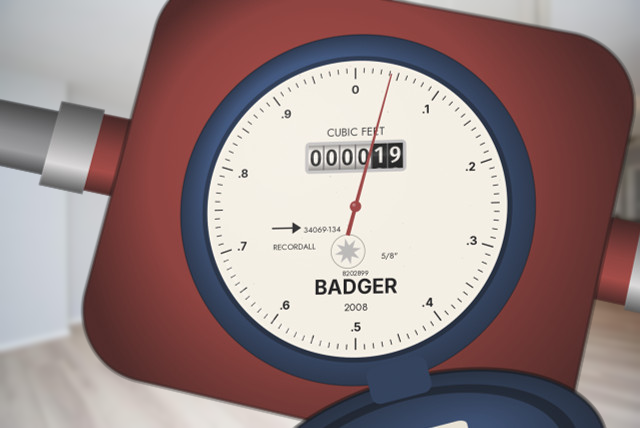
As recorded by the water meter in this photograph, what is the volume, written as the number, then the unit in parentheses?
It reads 19.04 (ft³)
